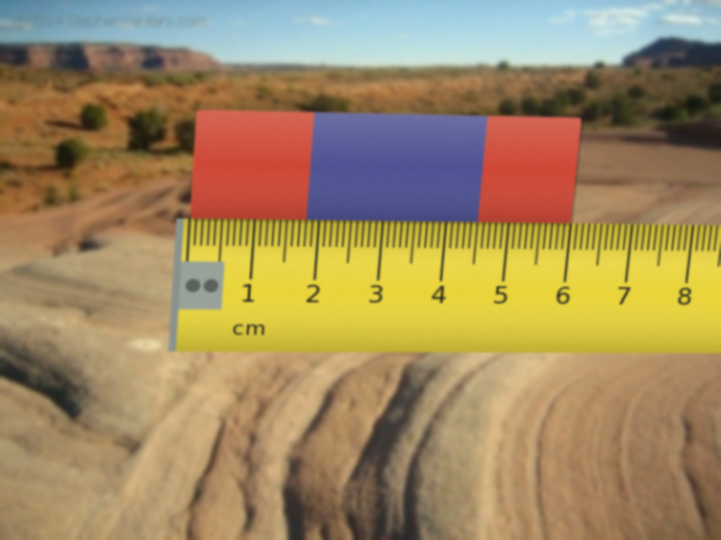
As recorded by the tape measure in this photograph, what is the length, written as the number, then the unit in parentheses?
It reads 6 (cm)
